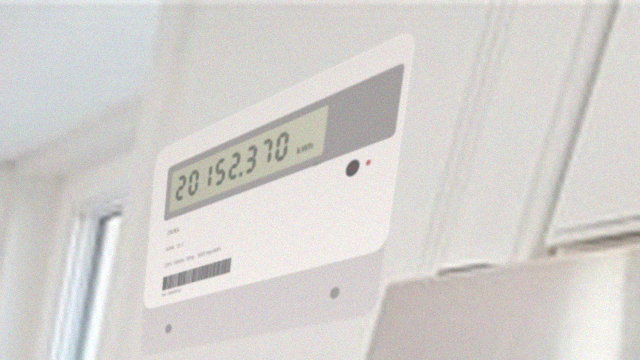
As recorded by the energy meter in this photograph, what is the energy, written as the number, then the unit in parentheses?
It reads 20152.370 (kWh)
